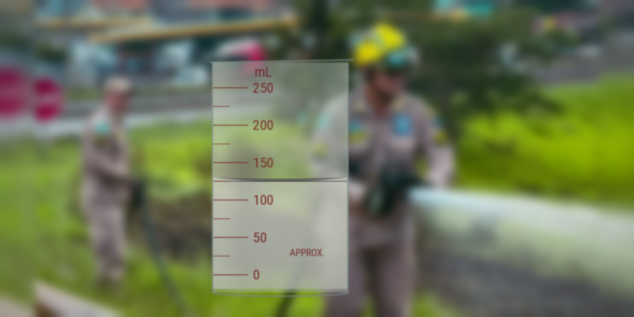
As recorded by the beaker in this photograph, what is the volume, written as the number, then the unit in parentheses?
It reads 125 (mL)
